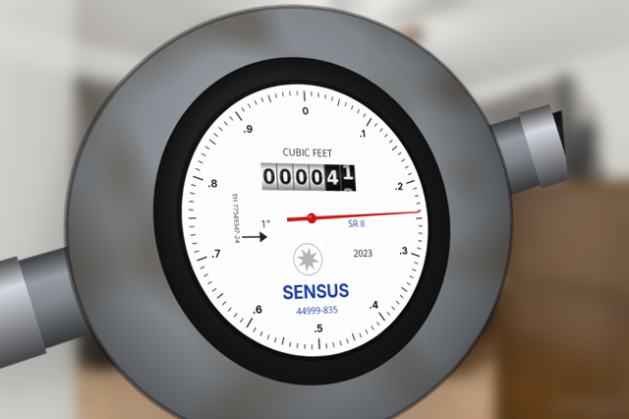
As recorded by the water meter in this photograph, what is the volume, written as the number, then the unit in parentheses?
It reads 41.24 (ft³)
